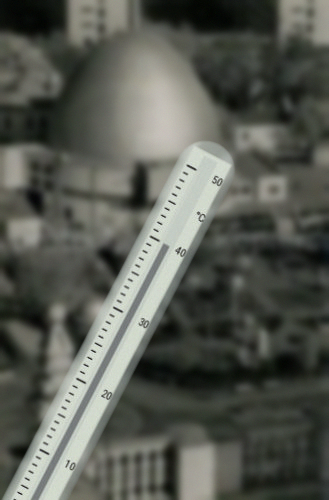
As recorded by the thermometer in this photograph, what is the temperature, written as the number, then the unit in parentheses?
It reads 40 (°C)
